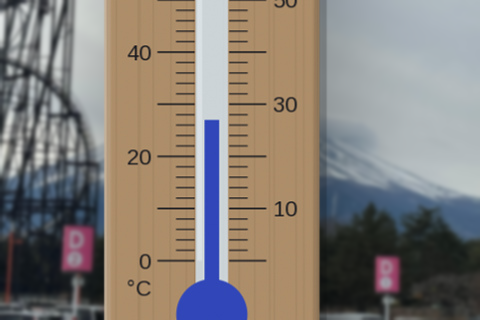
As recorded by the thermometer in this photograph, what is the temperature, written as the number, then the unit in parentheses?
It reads 27 (°C)
